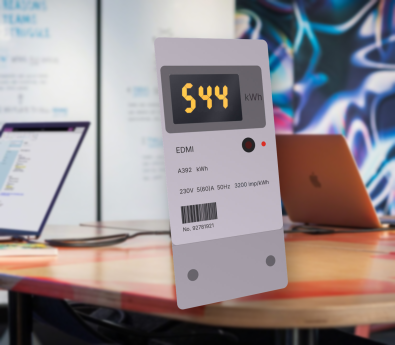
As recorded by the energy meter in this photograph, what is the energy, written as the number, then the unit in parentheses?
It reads 544 (kWh)
